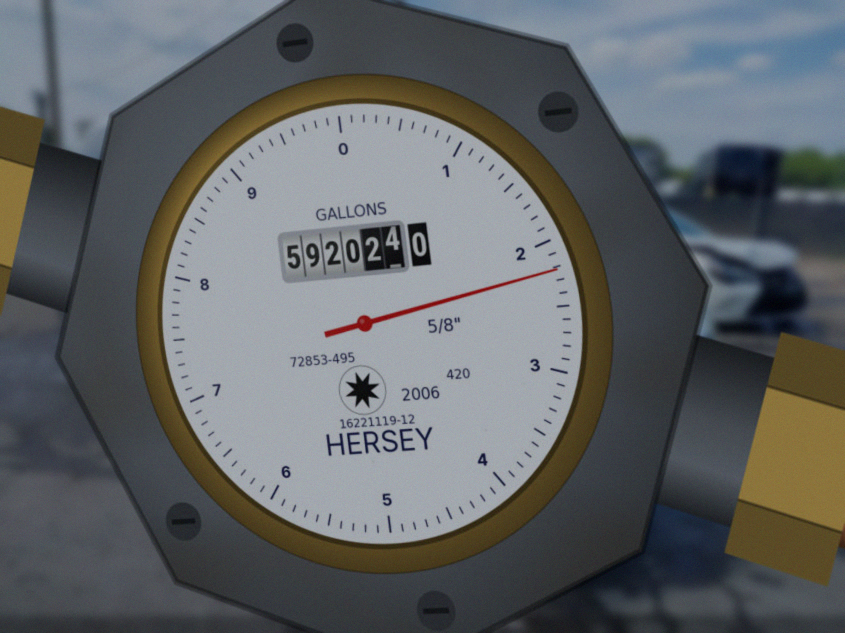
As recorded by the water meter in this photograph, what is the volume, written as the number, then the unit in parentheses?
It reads 5920242.2 (gal)
